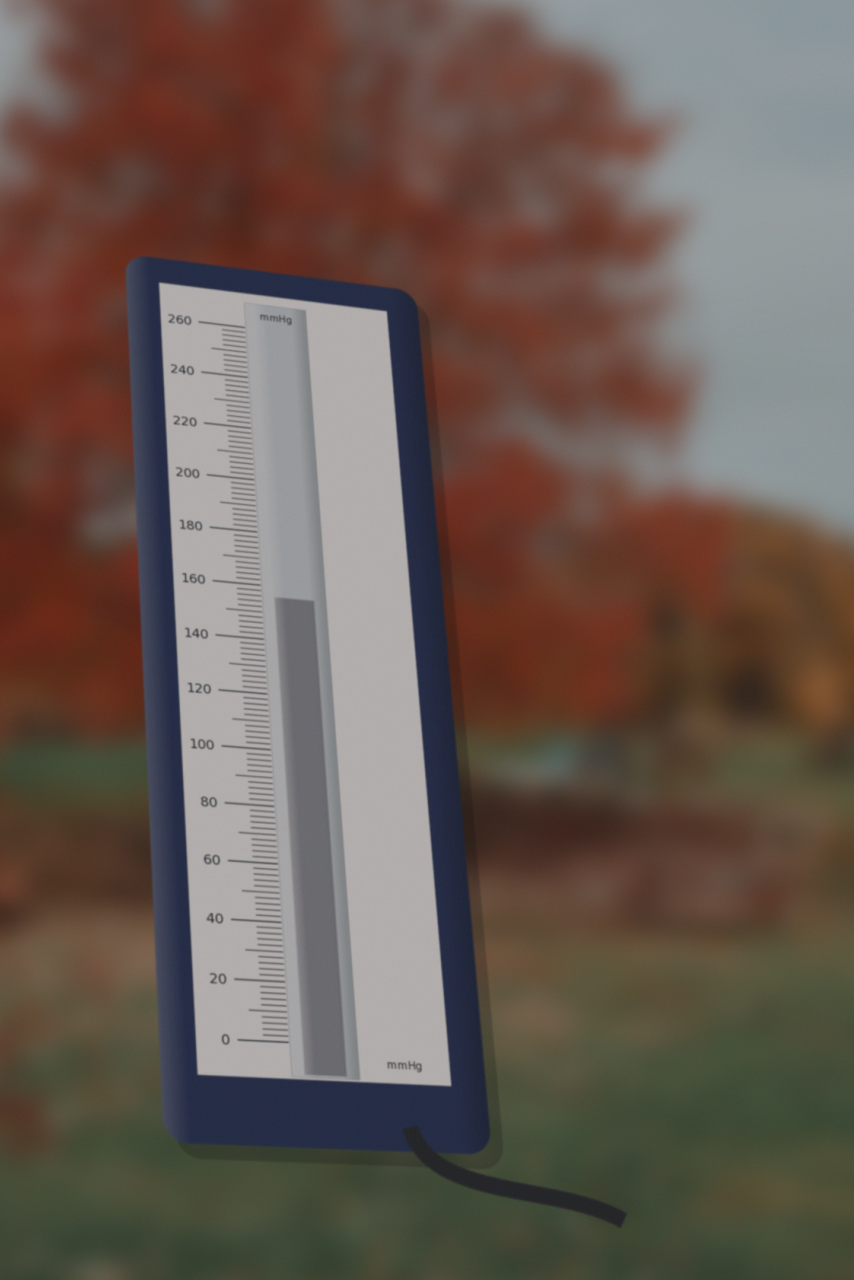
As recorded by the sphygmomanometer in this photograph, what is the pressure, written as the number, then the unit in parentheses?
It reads 156 (mmHg)
